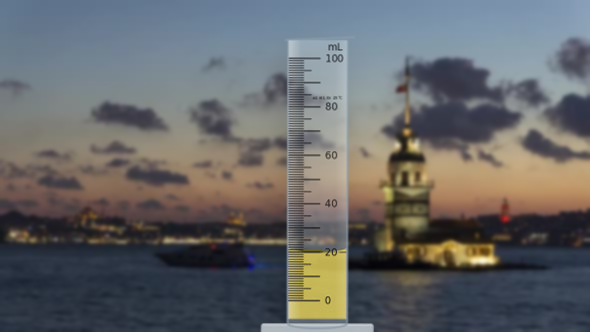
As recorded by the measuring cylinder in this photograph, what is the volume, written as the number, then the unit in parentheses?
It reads 20 (mL)
